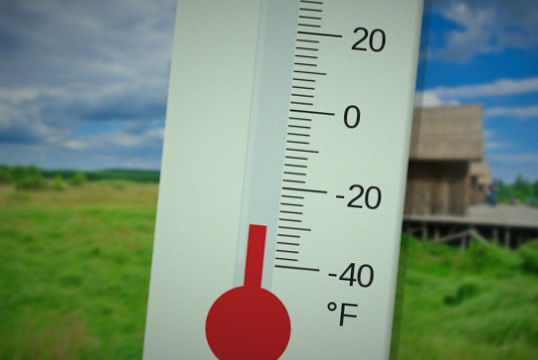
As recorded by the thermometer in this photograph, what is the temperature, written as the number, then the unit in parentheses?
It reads -30 (°F)
